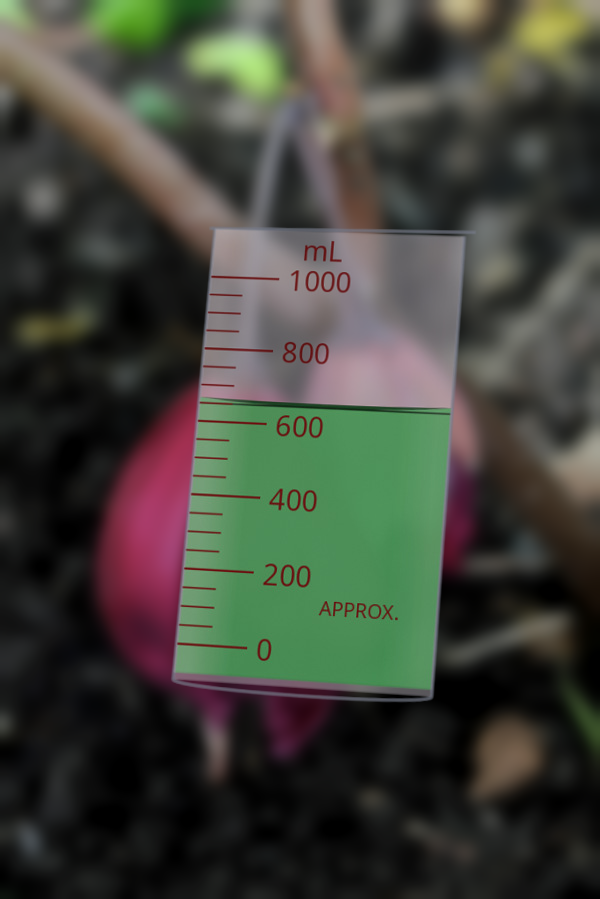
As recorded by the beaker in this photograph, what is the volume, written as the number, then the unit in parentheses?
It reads 650 (mL)
